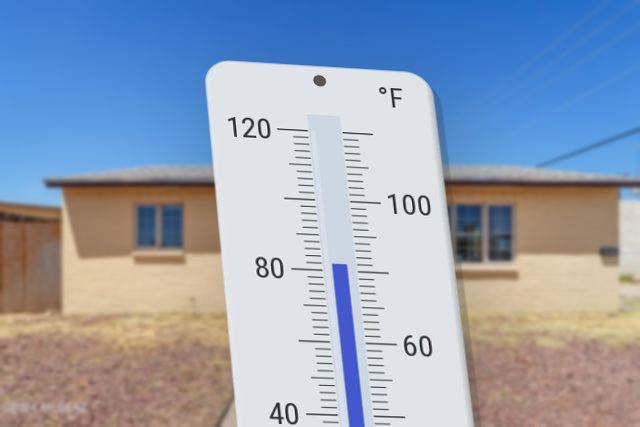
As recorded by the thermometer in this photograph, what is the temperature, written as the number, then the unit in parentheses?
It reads 82 (°F)
